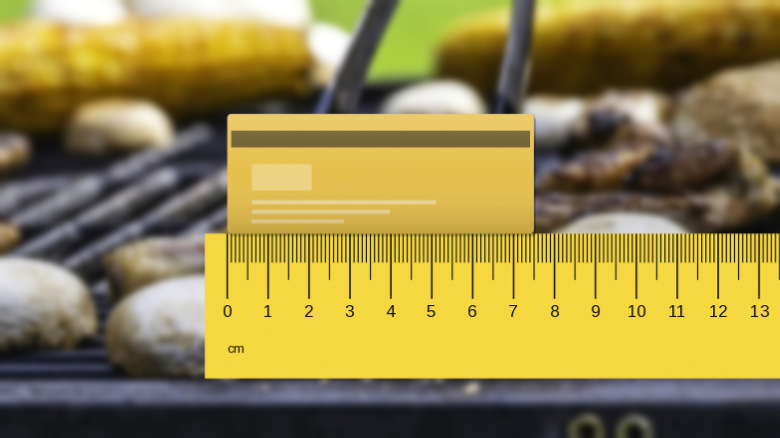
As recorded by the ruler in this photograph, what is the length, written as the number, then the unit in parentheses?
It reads 7.5 (cm)
